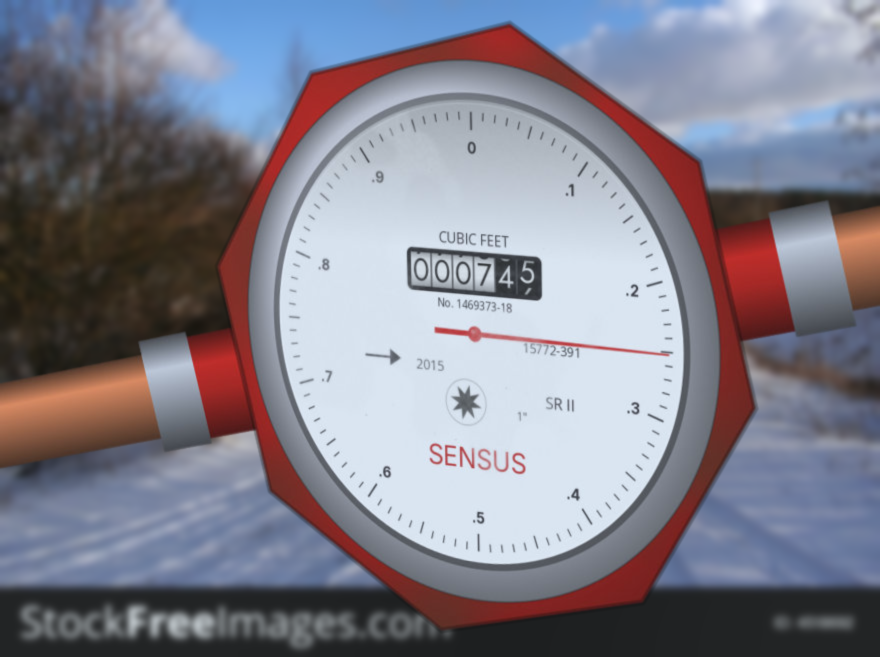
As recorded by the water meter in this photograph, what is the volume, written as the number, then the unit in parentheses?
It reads 745.25 (ft³)
